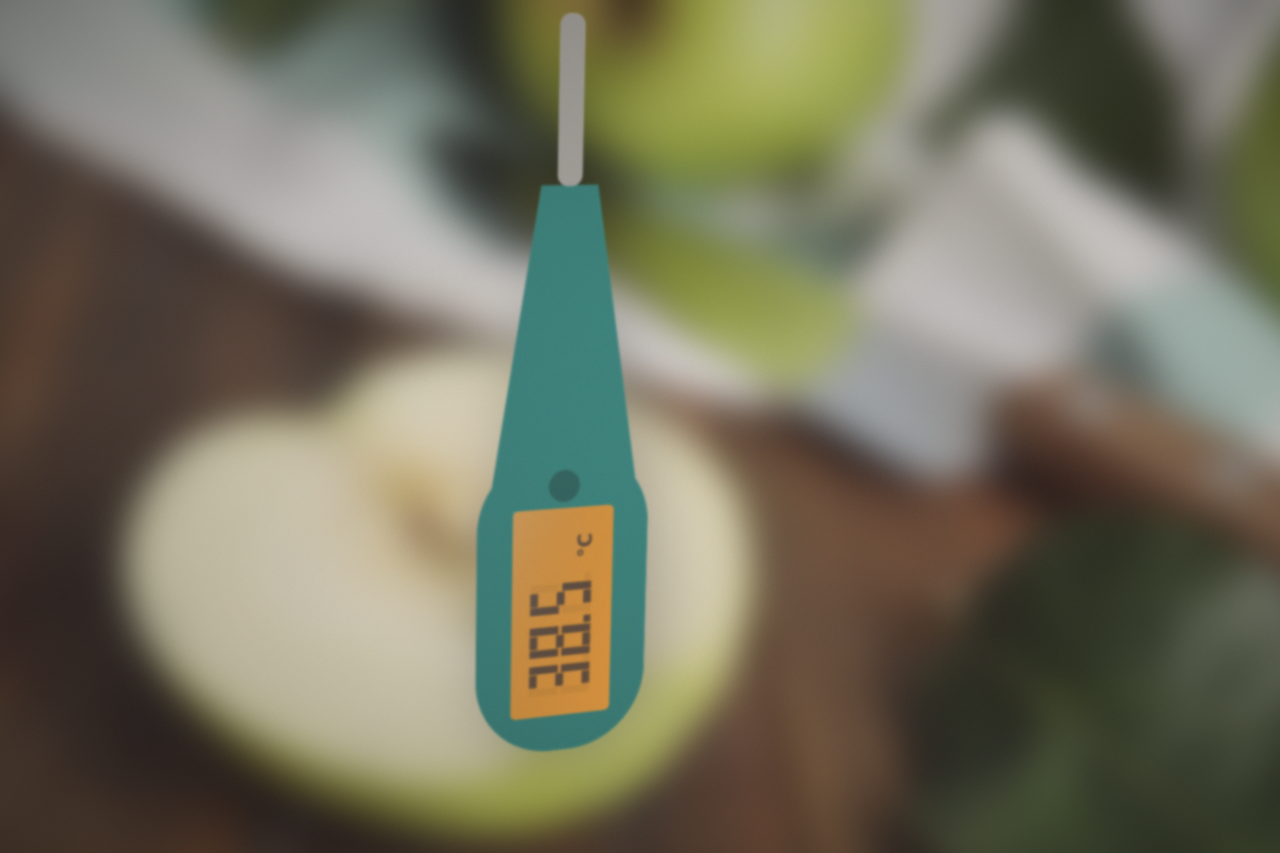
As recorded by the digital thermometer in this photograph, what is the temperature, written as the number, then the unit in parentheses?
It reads 38.5 (°C)
